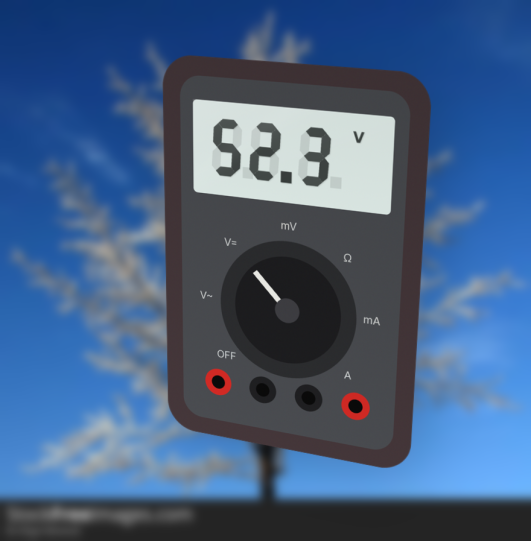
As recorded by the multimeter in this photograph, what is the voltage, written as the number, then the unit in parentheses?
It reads 52.3 (V)
